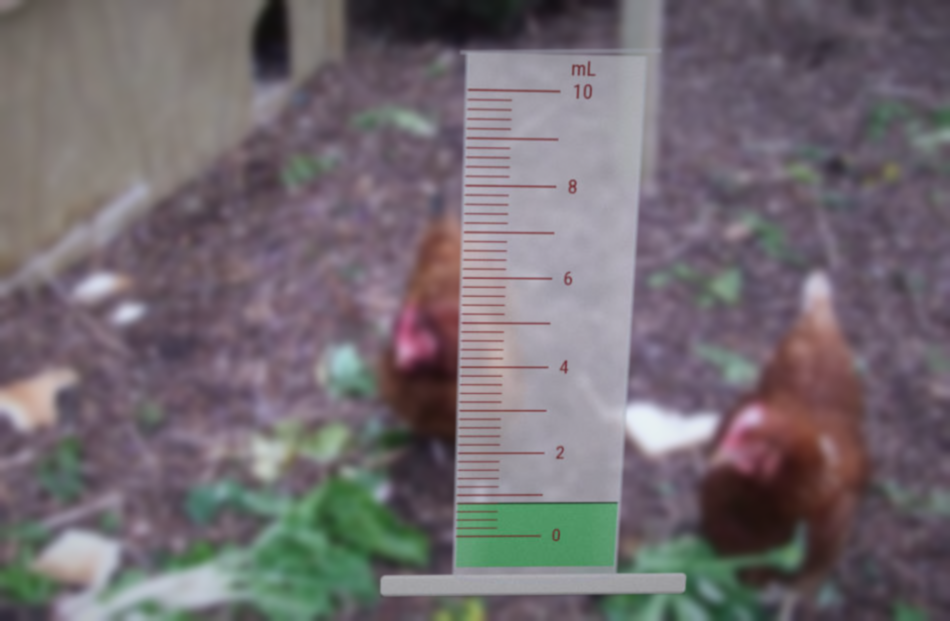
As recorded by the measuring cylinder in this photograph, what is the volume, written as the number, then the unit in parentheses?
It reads 0.8 (mL)
